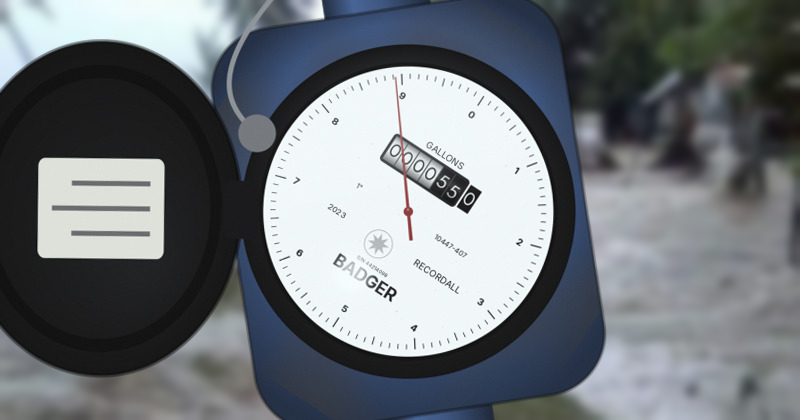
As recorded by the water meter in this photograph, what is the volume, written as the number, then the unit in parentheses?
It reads 548.9 (gal)
